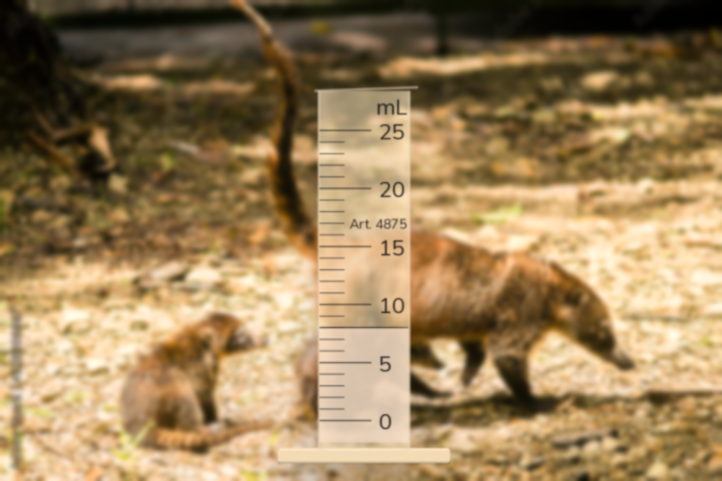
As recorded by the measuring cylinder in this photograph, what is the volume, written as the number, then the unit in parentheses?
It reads 8 (mL)
